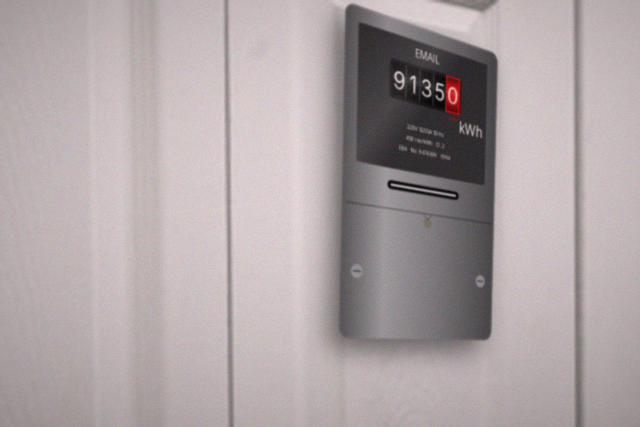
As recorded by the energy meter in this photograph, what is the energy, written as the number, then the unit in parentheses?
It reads 9135.0 (kWh)
